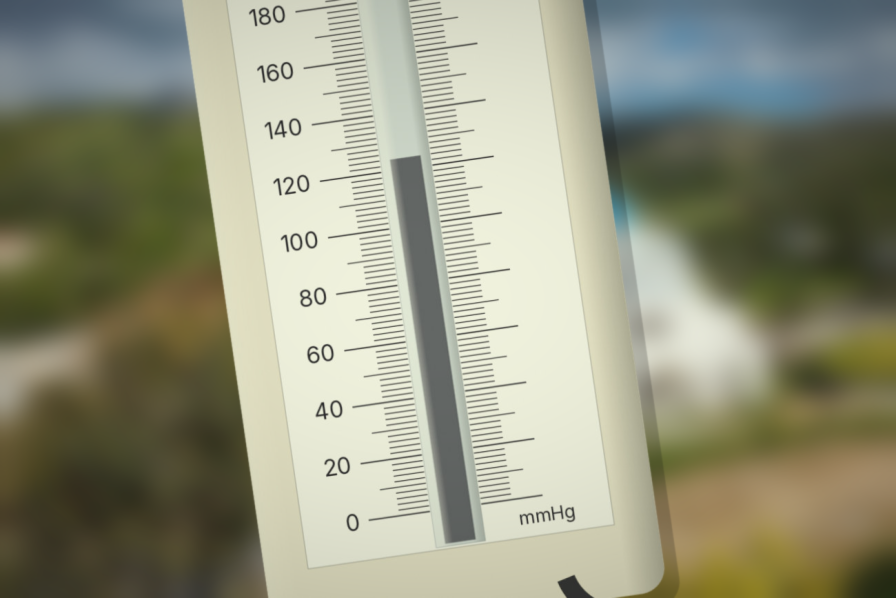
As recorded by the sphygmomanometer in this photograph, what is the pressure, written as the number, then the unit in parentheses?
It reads 124 (mmHg)
